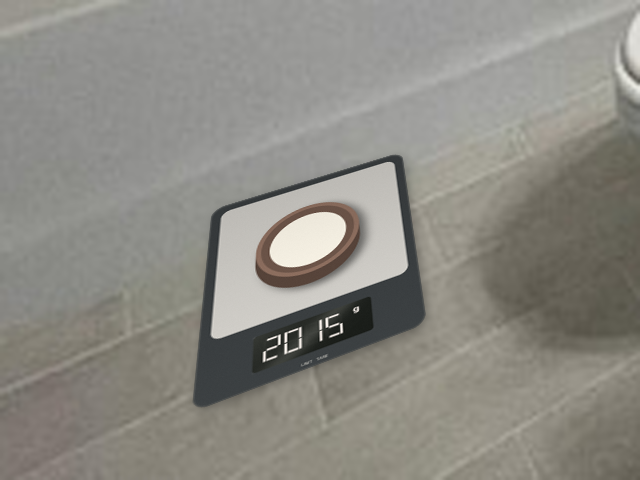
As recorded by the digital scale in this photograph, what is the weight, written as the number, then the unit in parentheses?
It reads 2015 (g)
